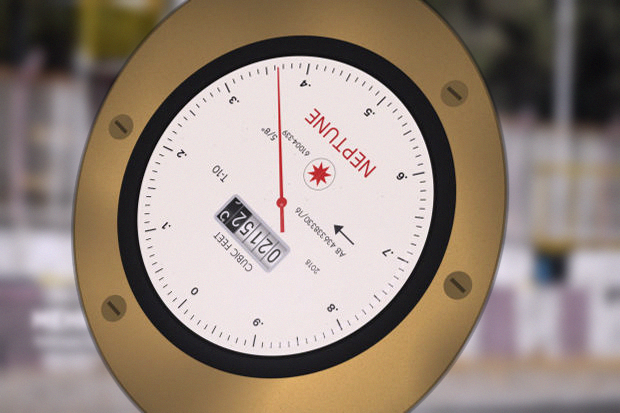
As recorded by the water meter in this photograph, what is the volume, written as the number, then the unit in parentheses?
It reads 21525.36 (ft³)
